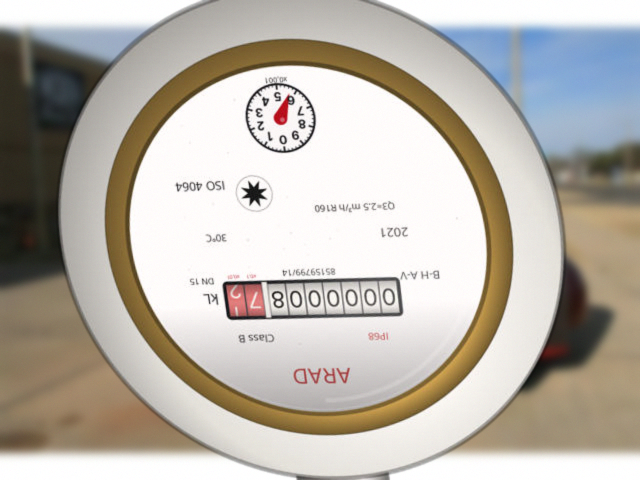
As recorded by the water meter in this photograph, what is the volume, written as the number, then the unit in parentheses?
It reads 8.715 (kL)
